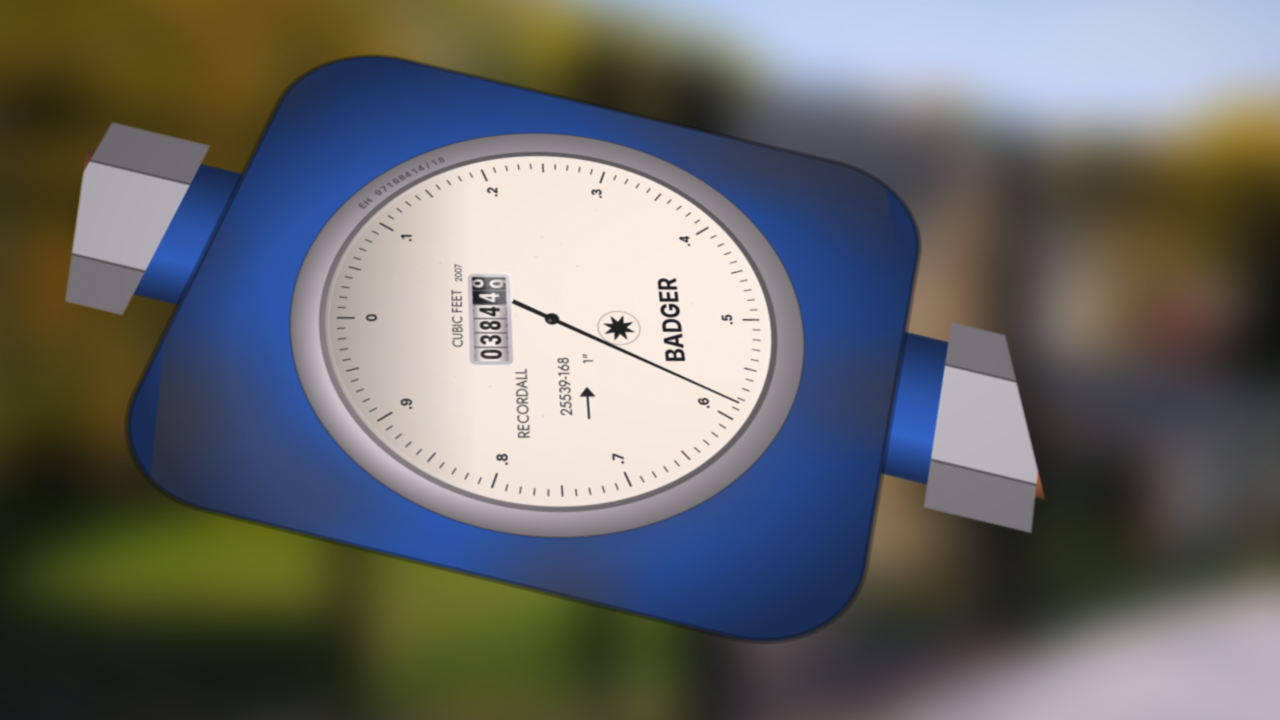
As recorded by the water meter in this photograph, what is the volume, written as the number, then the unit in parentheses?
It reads 38448.58 (ft³)
